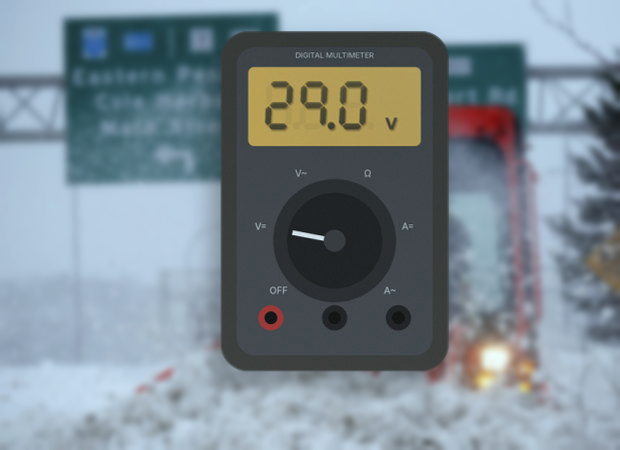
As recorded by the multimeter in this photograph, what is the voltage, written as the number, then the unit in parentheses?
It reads 29.0 (V)
